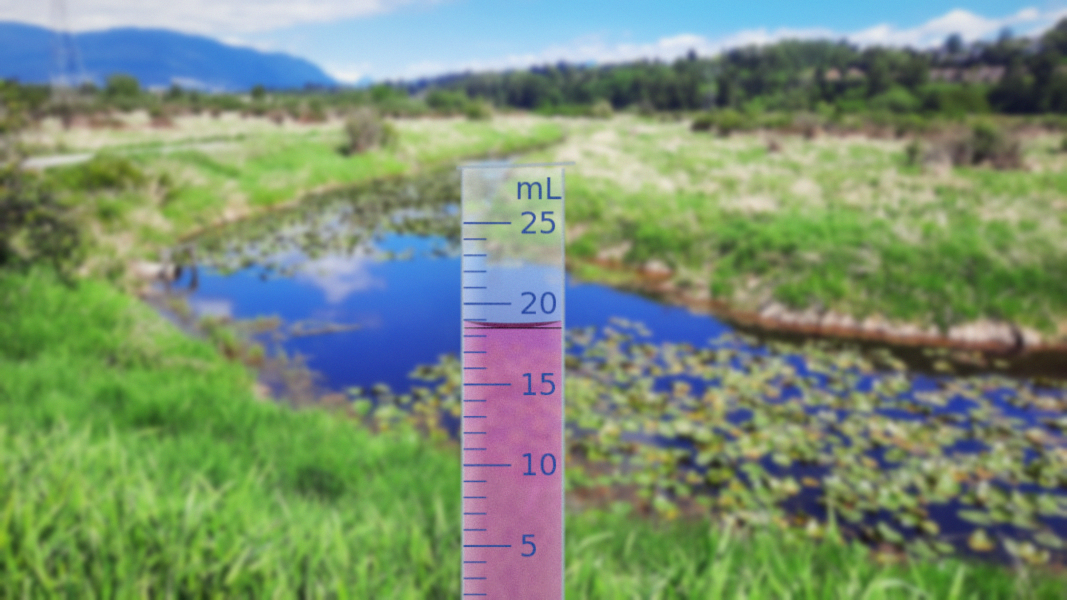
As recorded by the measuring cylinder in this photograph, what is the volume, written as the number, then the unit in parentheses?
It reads 18.5 (mL)
